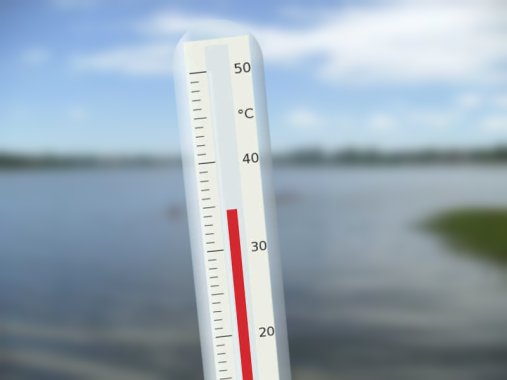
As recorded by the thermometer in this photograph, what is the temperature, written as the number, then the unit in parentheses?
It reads 34.5 (°C)
